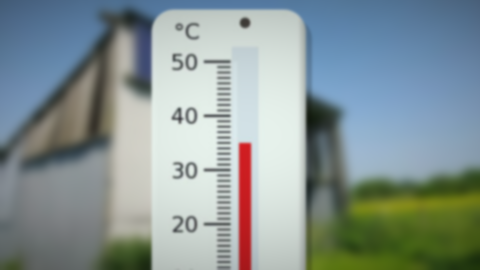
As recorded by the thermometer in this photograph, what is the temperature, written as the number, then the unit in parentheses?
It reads 35 (°C)
